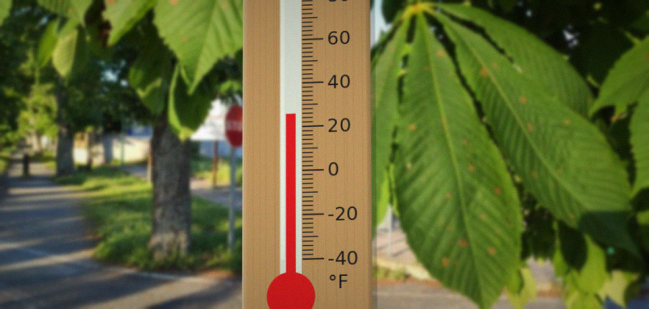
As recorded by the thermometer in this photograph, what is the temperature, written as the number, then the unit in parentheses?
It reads 26 (°F)
